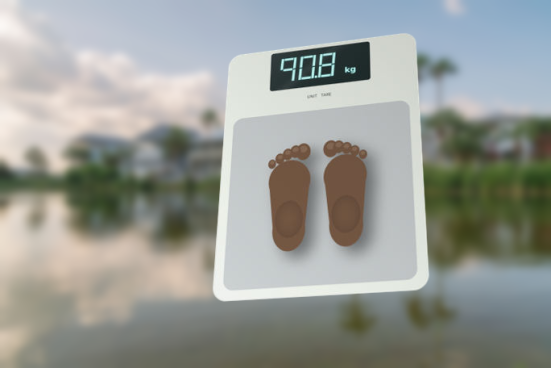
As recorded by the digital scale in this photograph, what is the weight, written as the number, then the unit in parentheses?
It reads 90.8 (kg)
